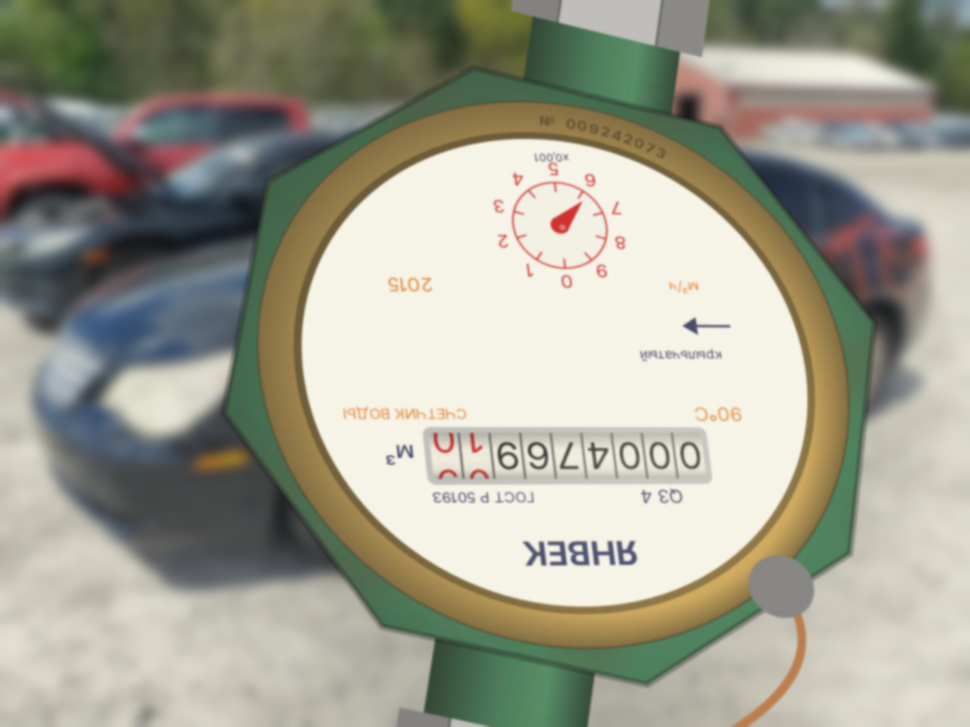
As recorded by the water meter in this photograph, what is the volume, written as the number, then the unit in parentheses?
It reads 4769.096 (m³)
